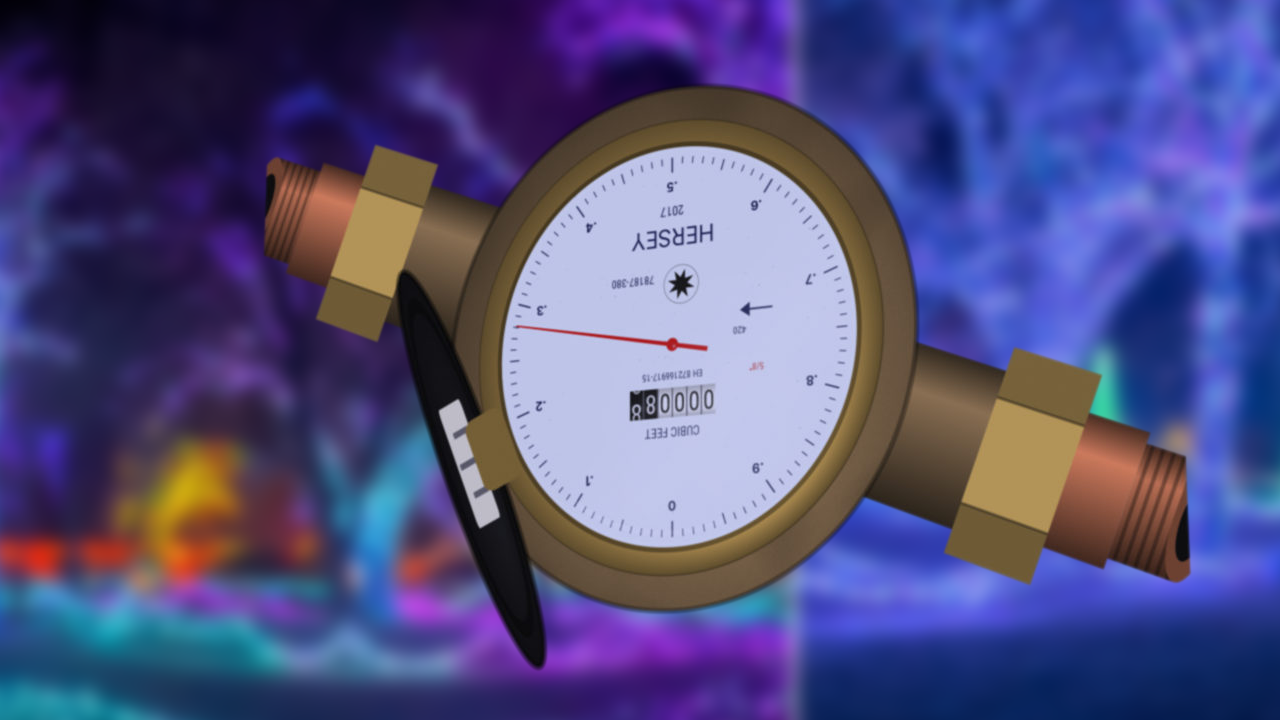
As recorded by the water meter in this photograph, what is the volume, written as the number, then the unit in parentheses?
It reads 88.28 (ft³)
